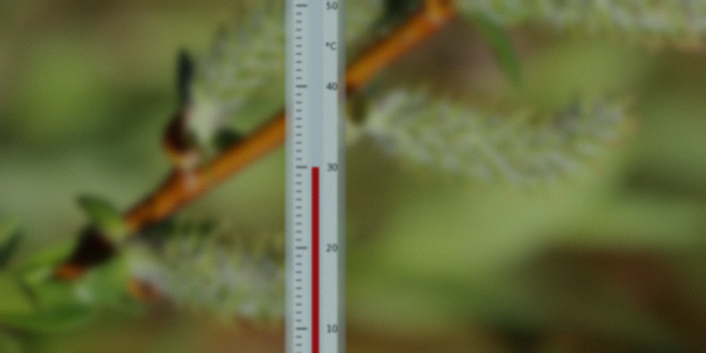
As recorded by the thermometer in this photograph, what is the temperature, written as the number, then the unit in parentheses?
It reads 30 (°C)
